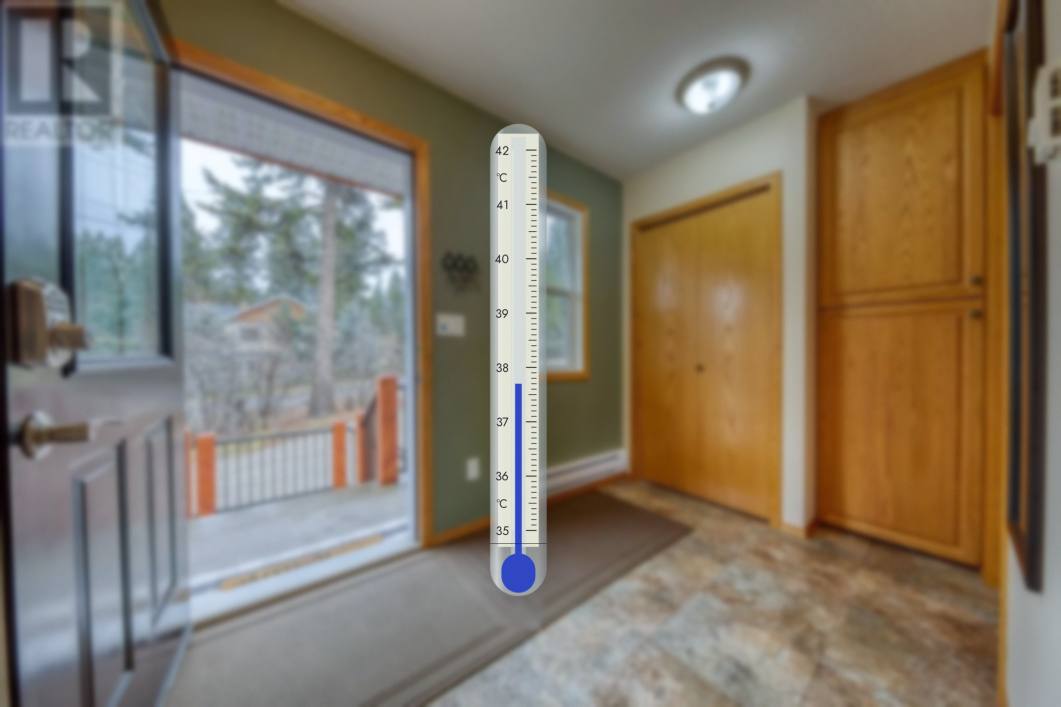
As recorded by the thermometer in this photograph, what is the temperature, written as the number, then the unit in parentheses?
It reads 37.7 (°C)
